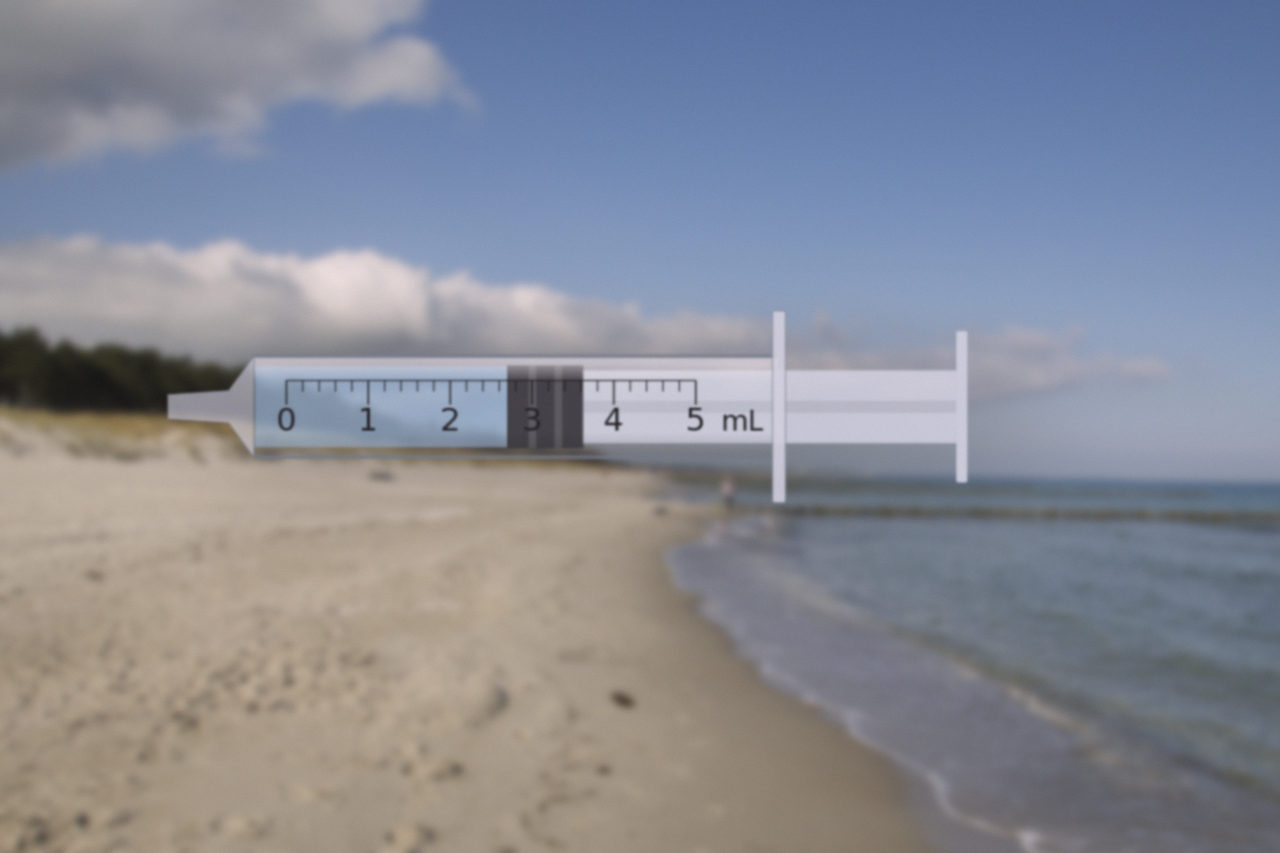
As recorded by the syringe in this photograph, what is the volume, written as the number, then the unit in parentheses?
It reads 2.7 (mL)
